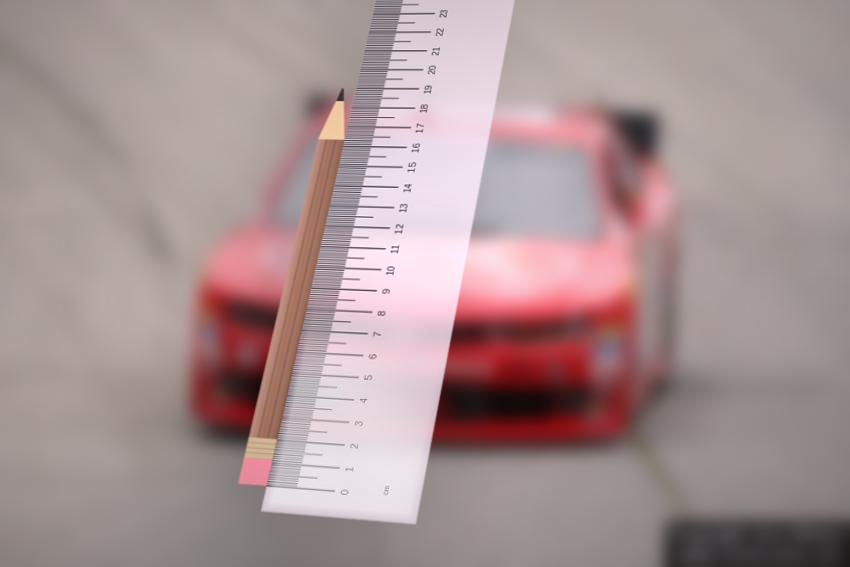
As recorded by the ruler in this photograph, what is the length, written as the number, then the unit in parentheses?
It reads 19 (cm)
